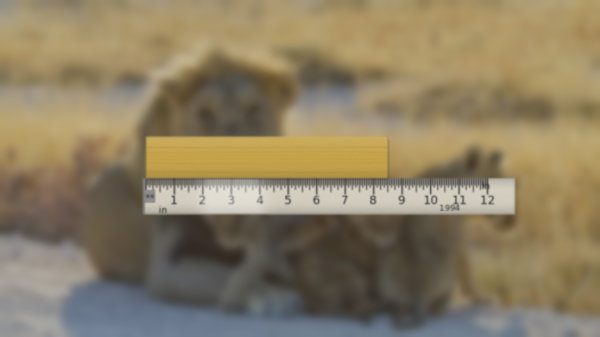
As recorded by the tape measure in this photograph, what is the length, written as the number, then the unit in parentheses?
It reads 8.5 (in)
